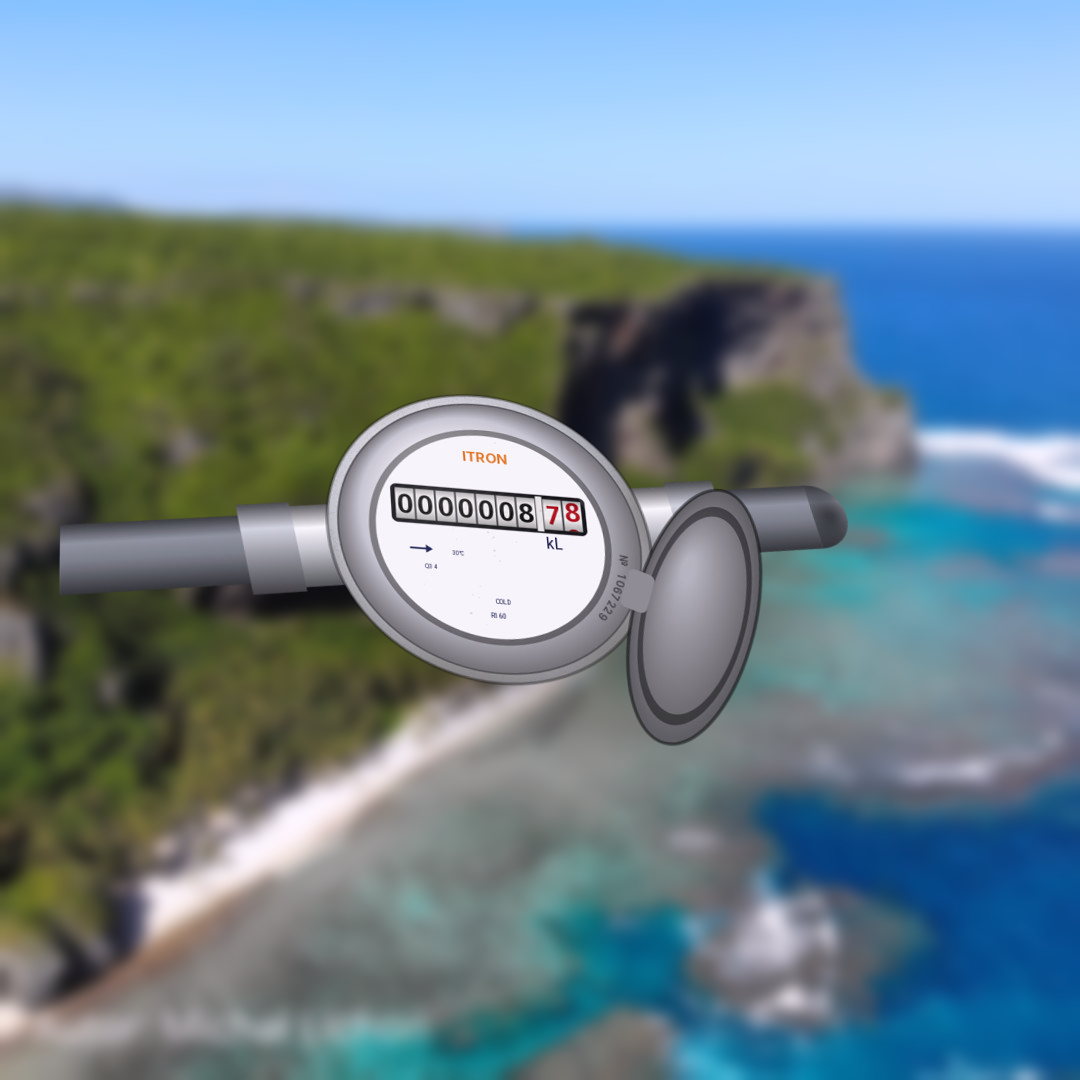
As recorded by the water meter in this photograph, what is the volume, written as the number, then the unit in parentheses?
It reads 8.78 (kL)
